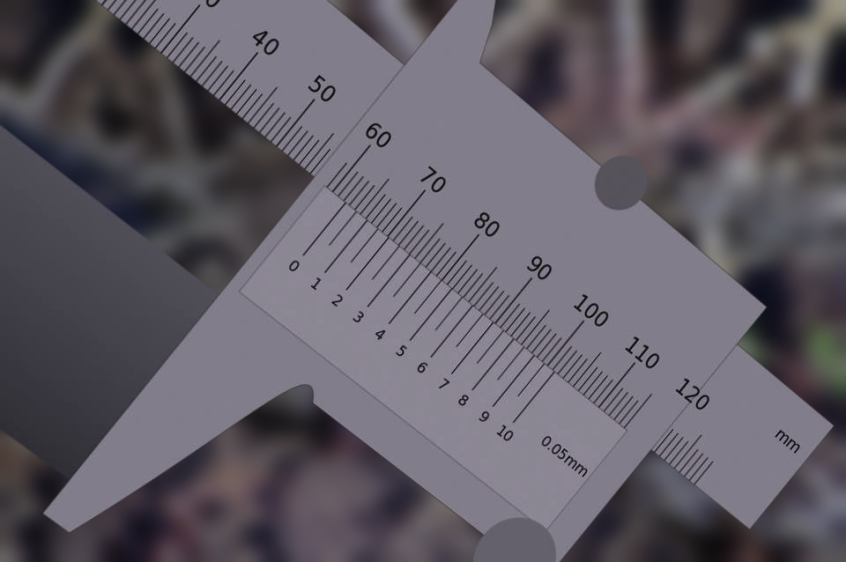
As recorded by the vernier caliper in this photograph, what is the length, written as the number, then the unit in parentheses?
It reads 62.4 (mm)
